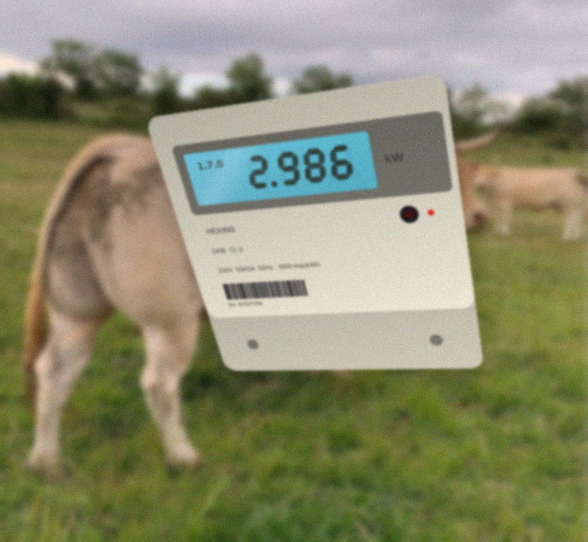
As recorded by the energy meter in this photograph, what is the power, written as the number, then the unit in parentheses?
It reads 2.986 (kW)
